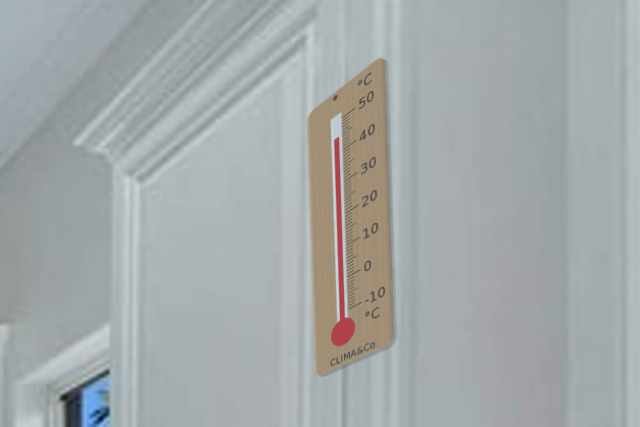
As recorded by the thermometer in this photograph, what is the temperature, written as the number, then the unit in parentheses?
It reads 45 (°C)
